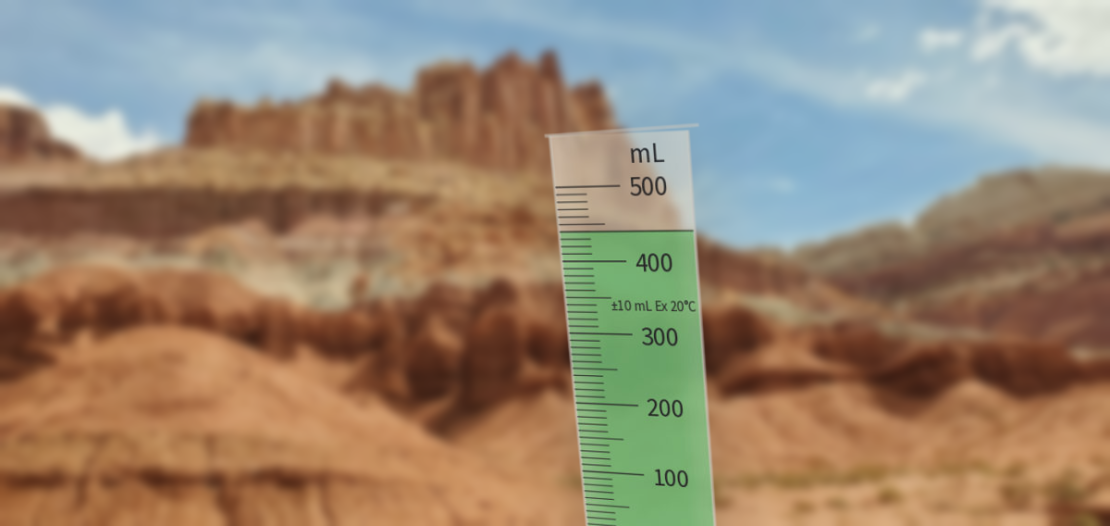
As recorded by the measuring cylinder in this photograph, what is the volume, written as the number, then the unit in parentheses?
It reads 440 (mL)
